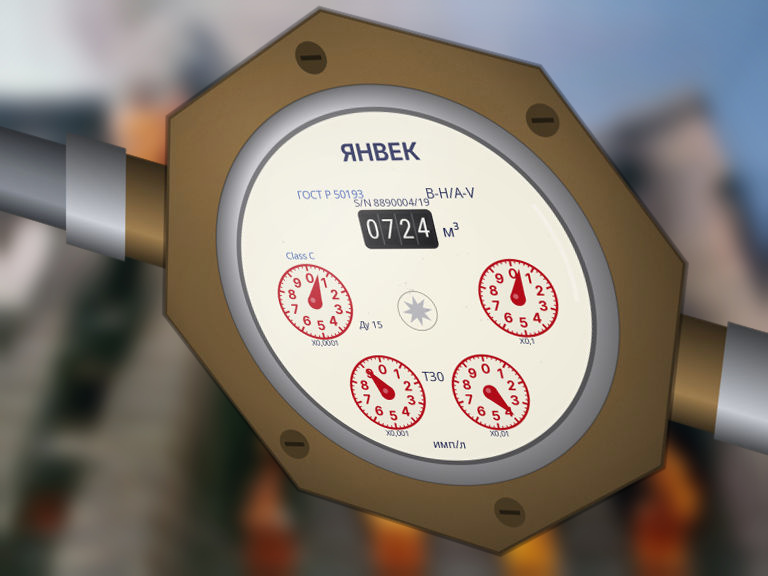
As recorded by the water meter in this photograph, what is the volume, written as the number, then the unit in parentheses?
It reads 724.0390 (m³)
